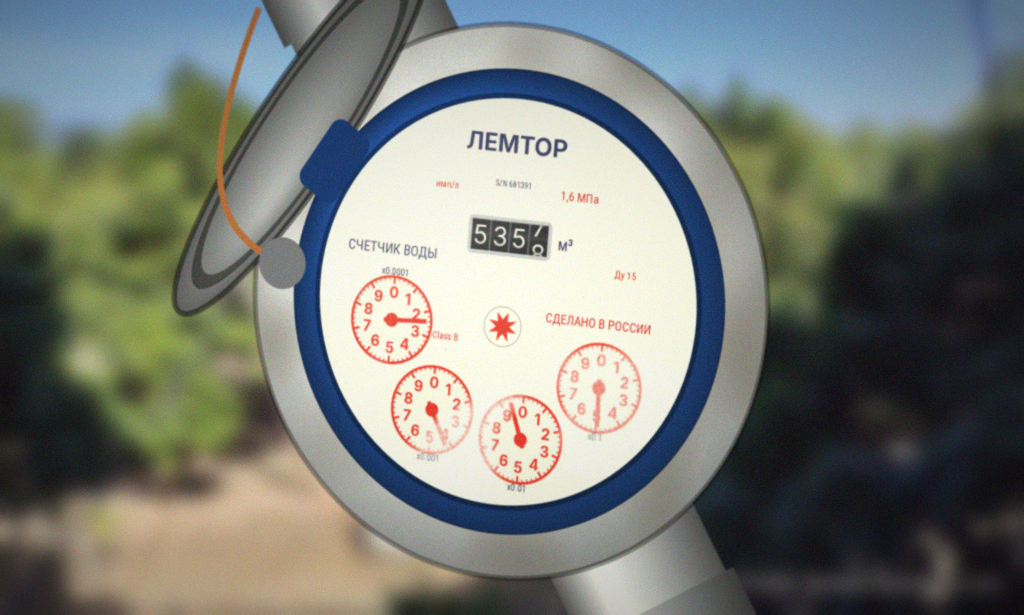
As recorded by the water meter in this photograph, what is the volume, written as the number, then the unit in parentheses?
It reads 5357.4942 (m³)
